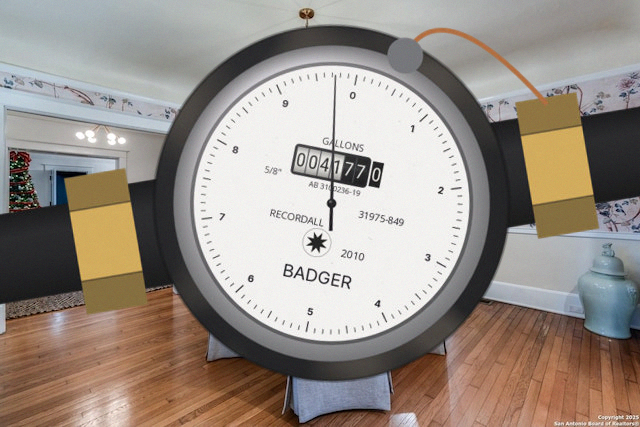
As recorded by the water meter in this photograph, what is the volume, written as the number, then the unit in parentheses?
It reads 41769.7 (gal)
